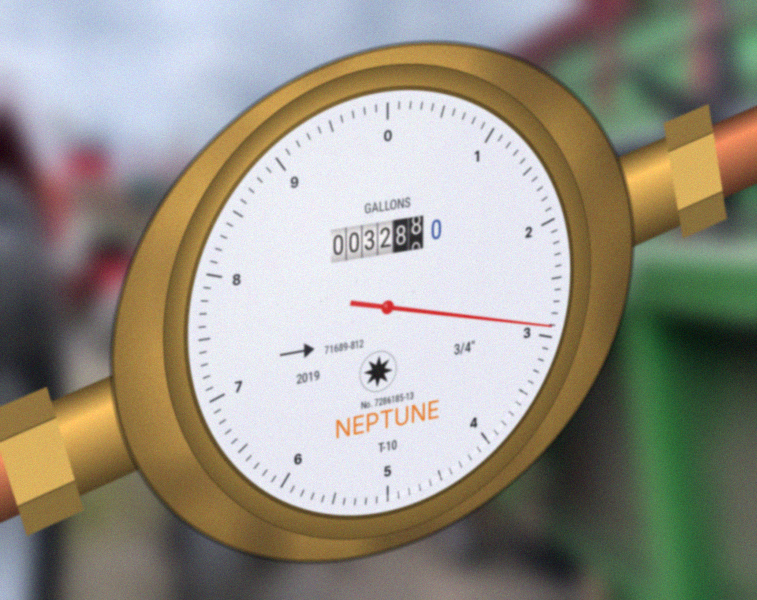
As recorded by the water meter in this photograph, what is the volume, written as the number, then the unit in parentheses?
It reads 32882.9 (gal)
